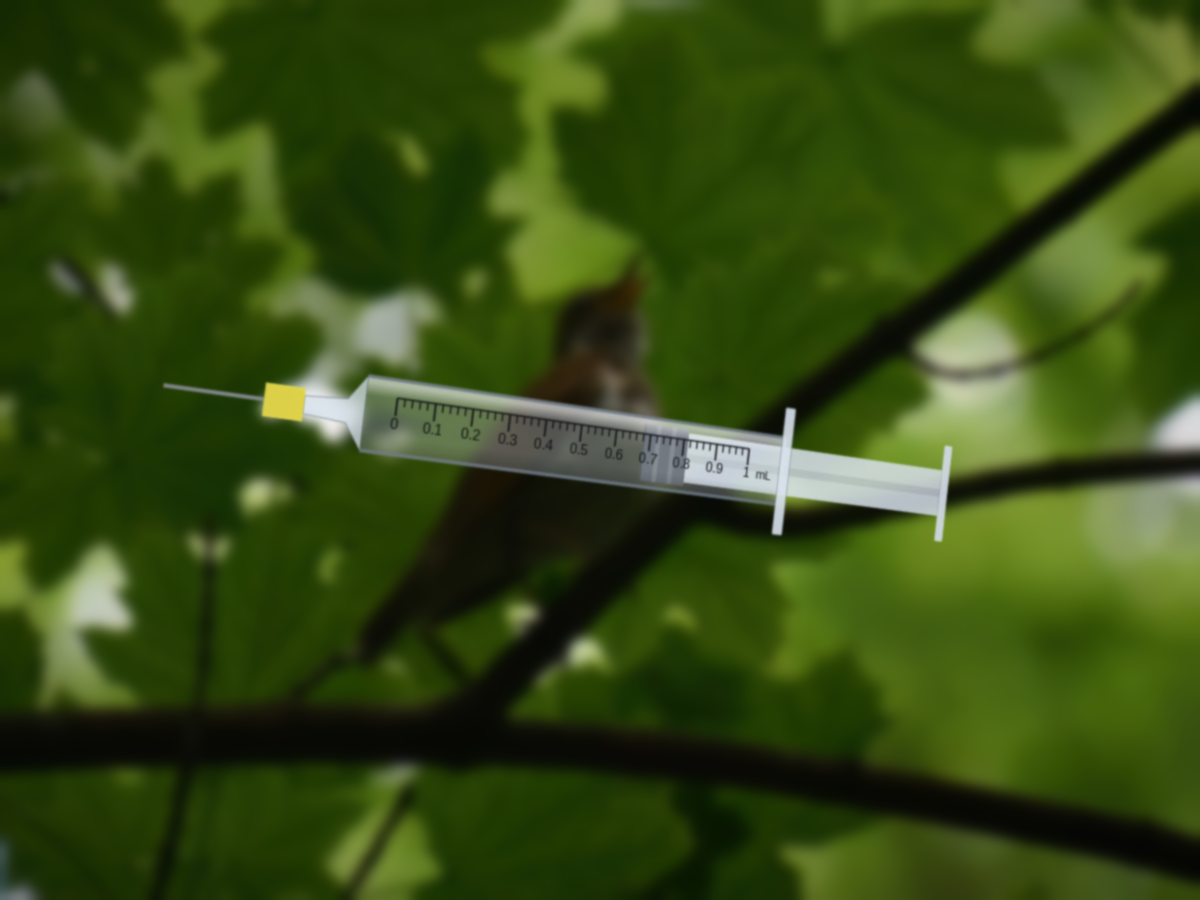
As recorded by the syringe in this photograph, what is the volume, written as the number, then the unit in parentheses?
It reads 0.68 (mL)
